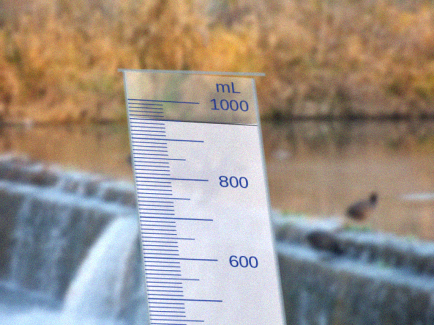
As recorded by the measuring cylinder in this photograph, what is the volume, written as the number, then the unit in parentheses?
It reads 950 (mL)
